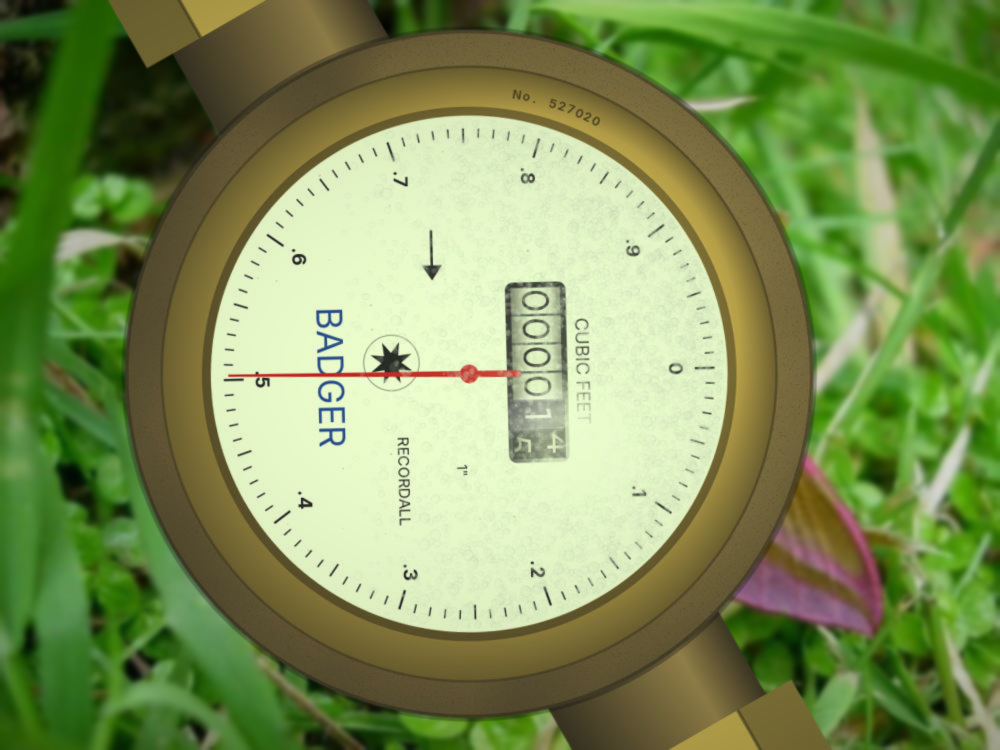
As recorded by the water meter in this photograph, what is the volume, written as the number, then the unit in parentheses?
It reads 14.50 (ft³)
